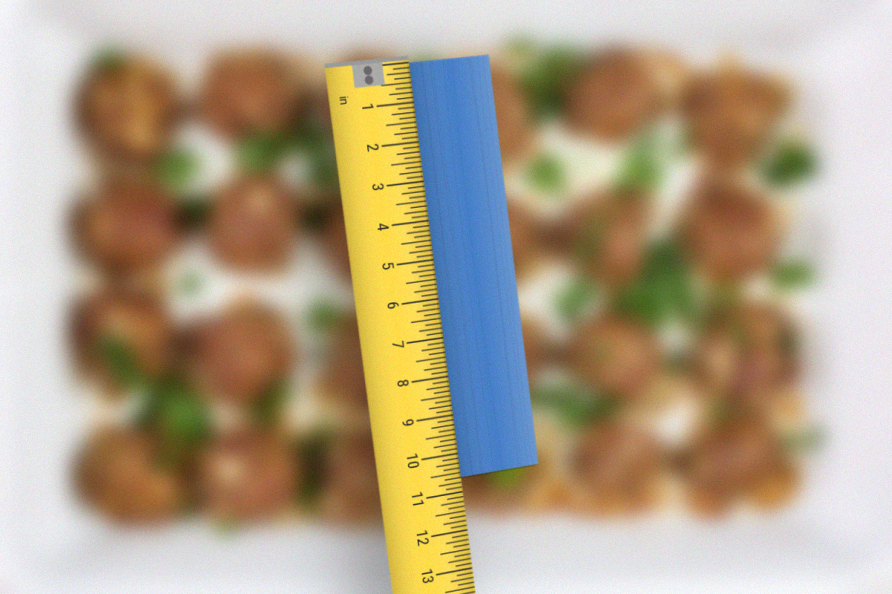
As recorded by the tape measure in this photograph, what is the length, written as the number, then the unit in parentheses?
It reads 10.625 (in)
